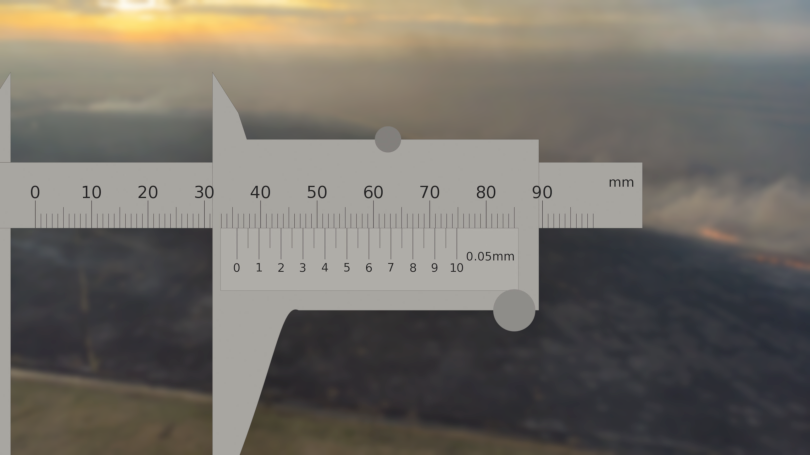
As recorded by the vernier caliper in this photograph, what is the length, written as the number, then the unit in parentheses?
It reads 35.8 (mm)
